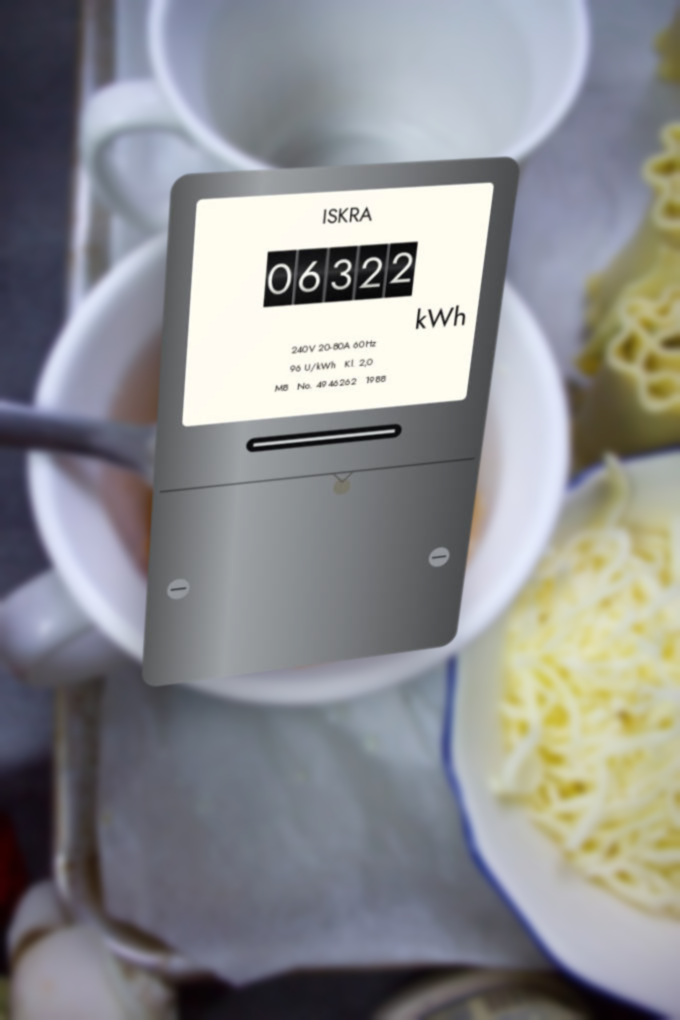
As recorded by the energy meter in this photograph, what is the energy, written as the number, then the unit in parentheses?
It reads 6322 (kWh)
